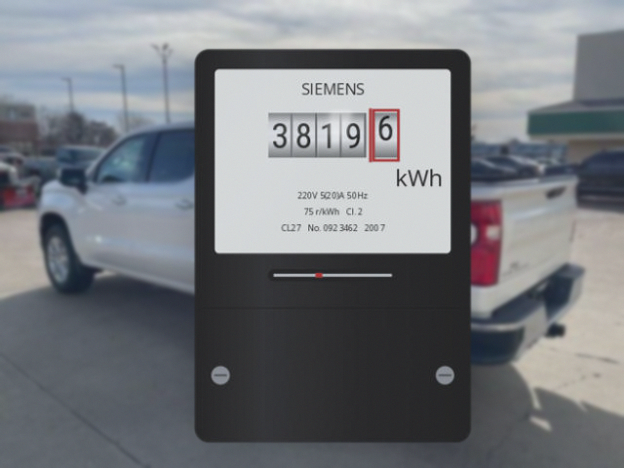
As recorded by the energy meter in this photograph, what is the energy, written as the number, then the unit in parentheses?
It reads 3819.6 (kWh)
